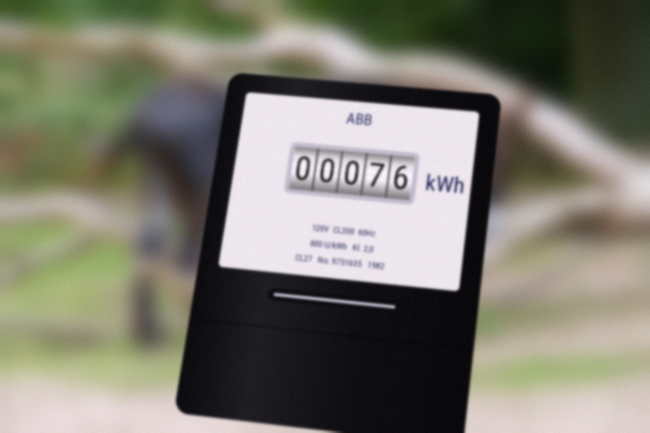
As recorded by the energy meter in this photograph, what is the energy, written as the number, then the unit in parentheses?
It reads 76 (kWh)
